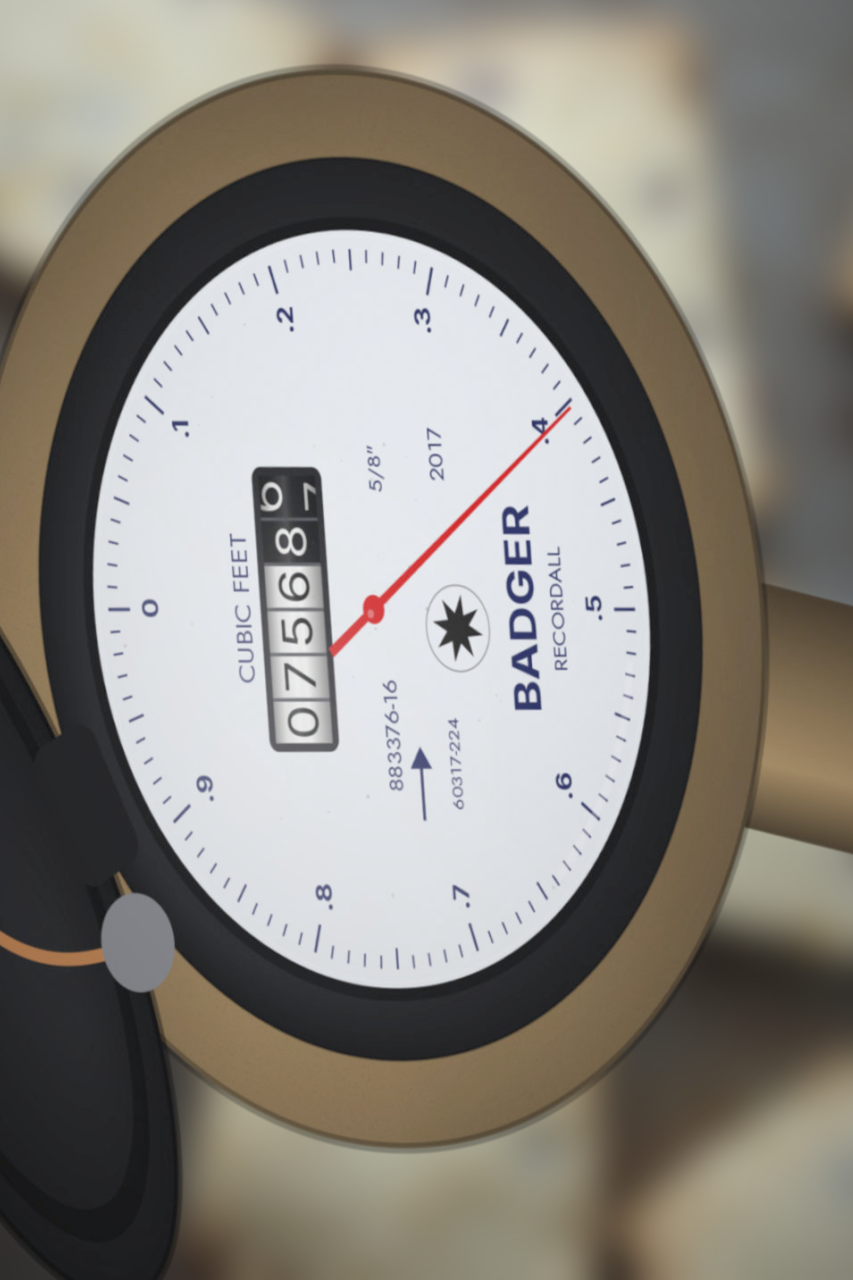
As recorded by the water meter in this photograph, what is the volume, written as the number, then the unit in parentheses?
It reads 75686.40 (ft³)
